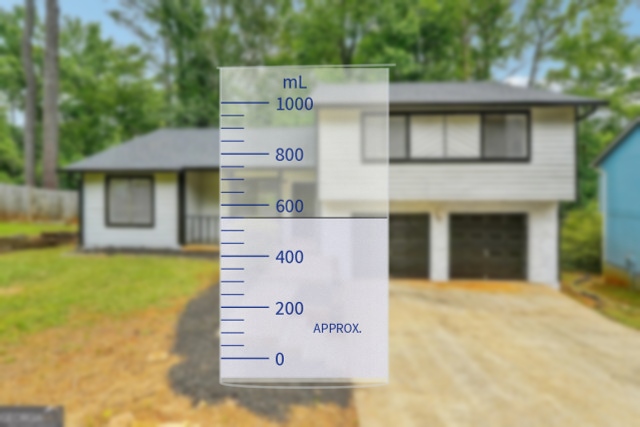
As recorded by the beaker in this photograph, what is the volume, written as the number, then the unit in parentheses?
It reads 550 (mL)
